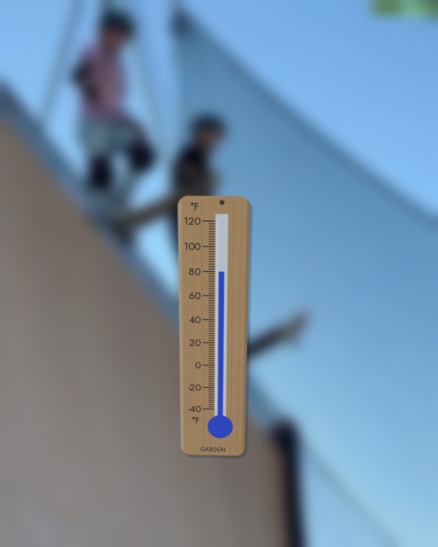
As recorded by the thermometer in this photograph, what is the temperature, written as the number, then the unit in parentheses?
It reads 80 (°F)
